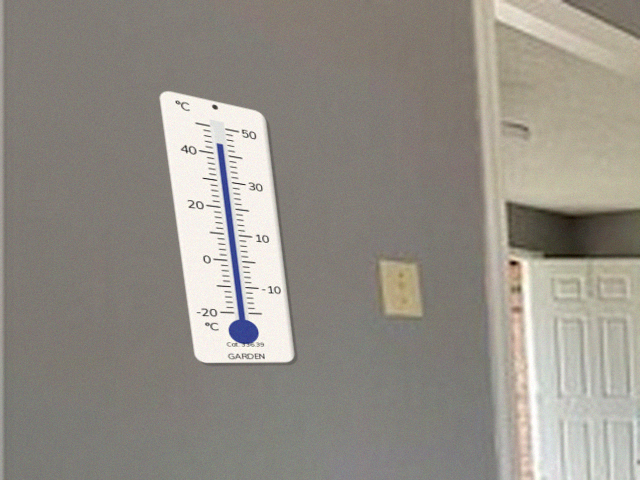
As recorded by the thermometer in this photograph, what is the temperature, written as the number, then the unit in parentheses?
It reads 44 (°C)
